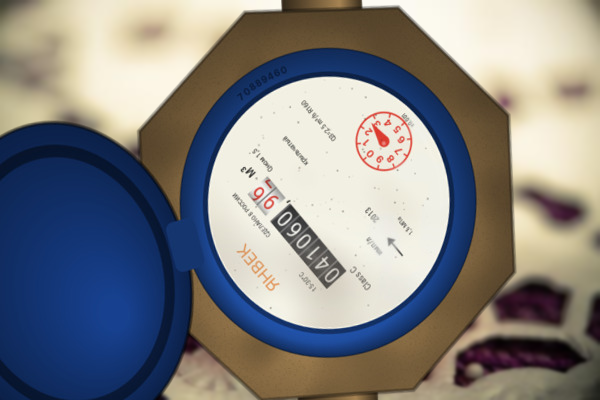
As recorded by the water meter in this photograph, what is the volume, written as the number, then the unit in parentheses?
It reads 41060.962 (m³)
